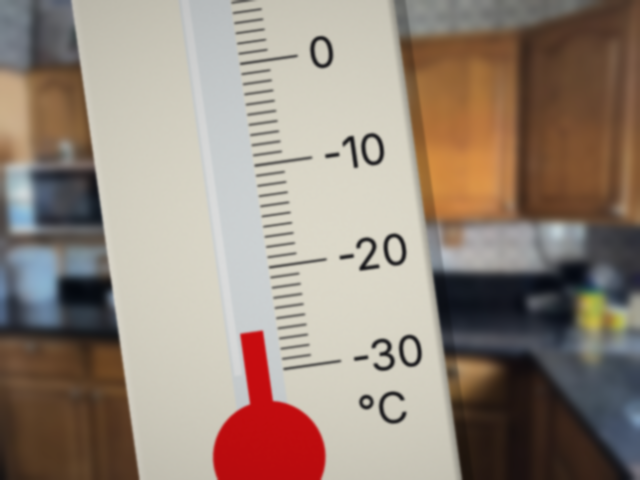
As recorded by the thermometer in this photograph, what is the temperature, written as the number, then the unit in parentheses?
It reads -26 (°C)
